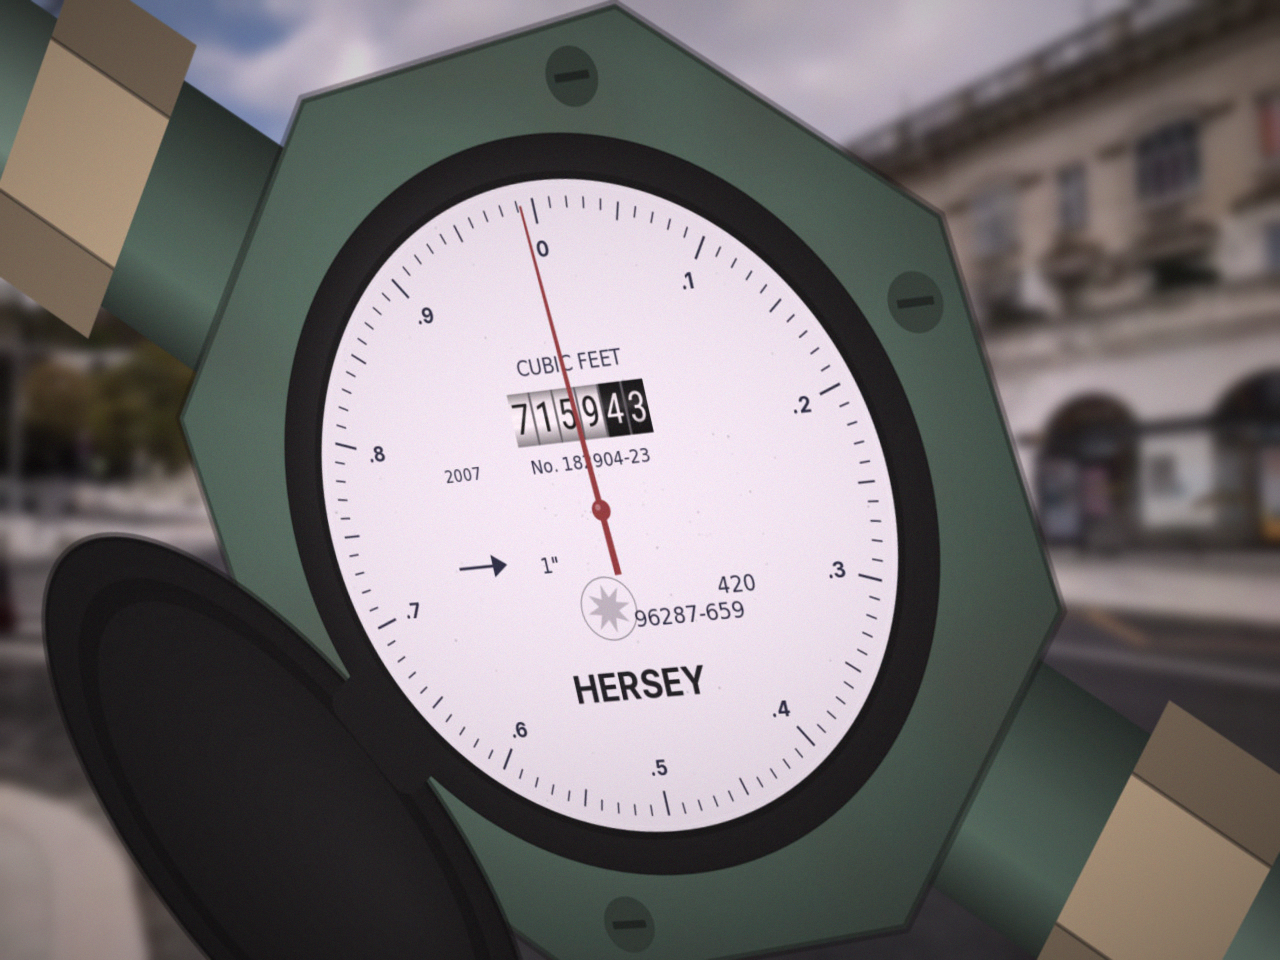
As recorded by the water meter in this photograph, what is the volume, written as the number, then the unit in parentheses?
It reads 715942.99 (ft³)
